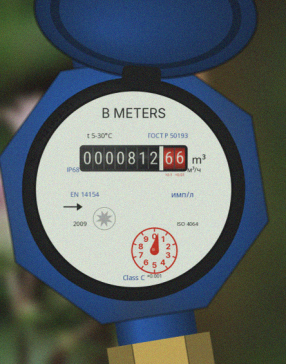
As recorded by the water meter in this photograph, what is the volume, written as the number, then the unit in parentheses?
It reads 812.660 (m³)
